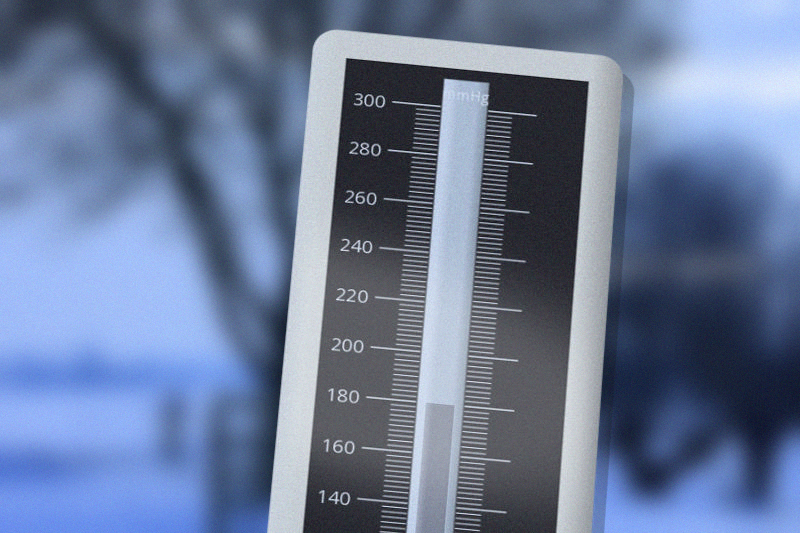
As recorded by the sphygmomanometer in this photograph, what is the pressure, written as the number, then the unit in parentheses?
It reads 180 (mmHg)
